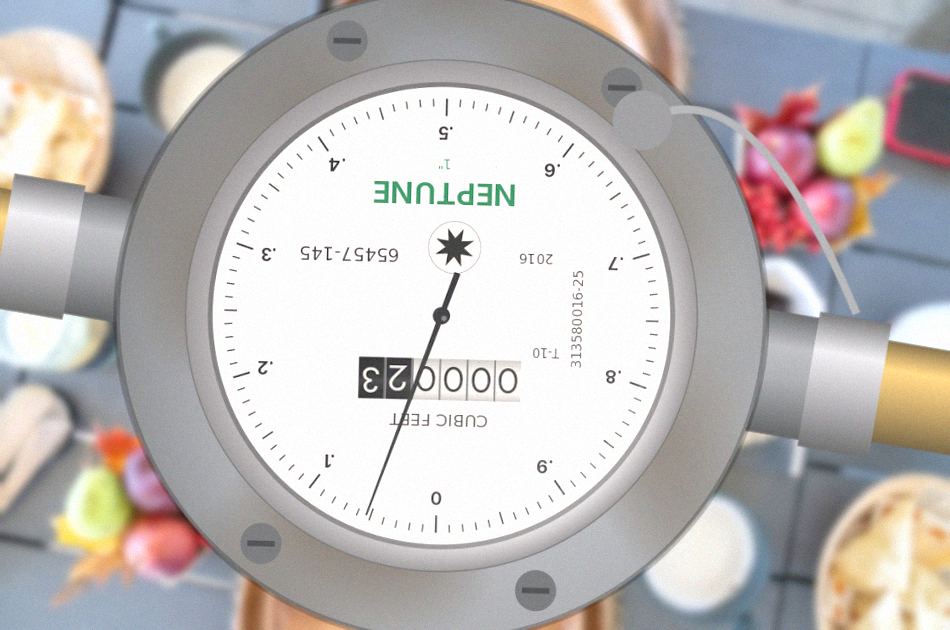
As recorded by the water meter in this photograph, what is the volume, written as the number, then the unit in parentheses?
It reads 23.05 (ft³)
